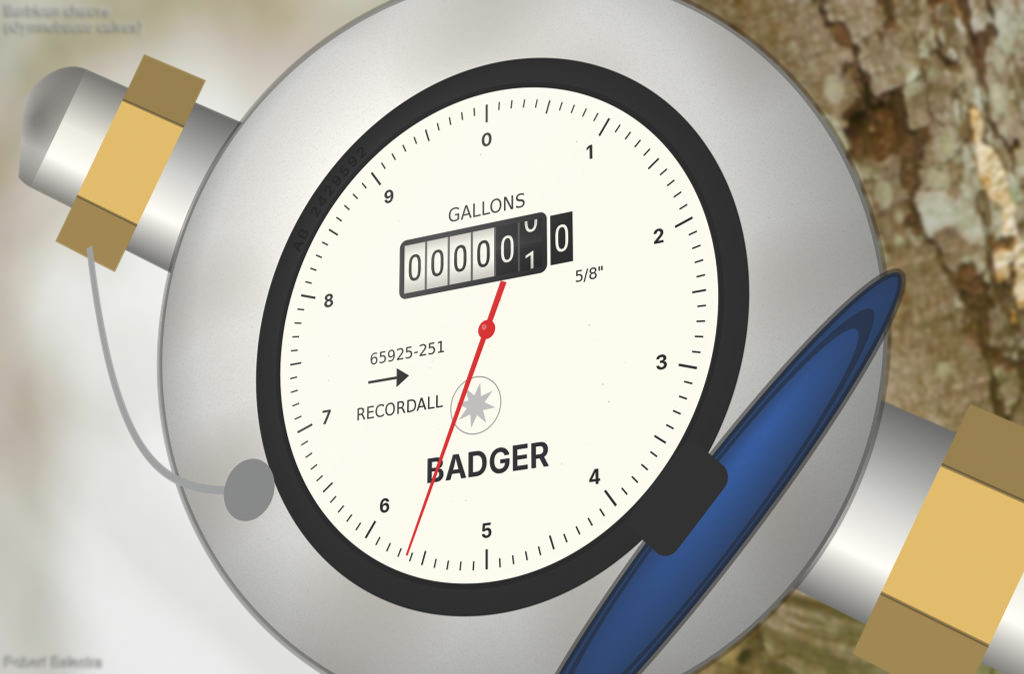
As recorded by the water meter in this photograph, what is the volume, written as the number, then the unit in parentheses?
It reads 5.6 (gal)
